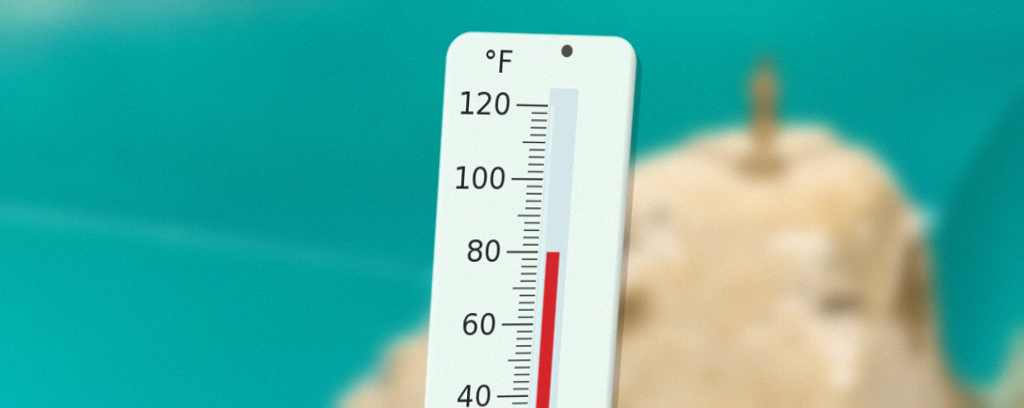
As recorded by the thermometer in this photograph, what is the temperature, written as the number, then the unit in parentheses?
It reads 80 (°F)
